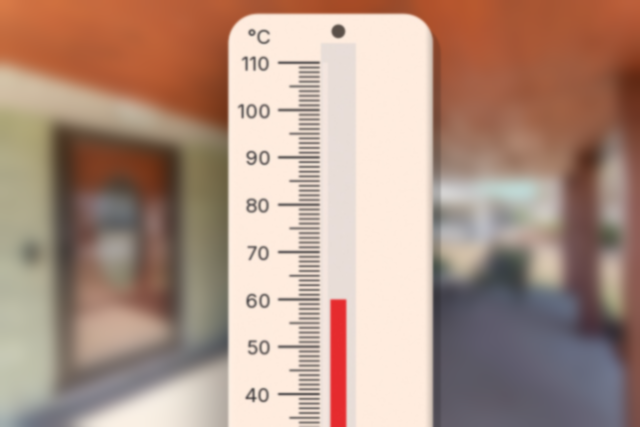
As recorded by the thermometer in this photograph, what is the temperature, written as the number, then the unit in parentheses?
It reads 60 (°C)
